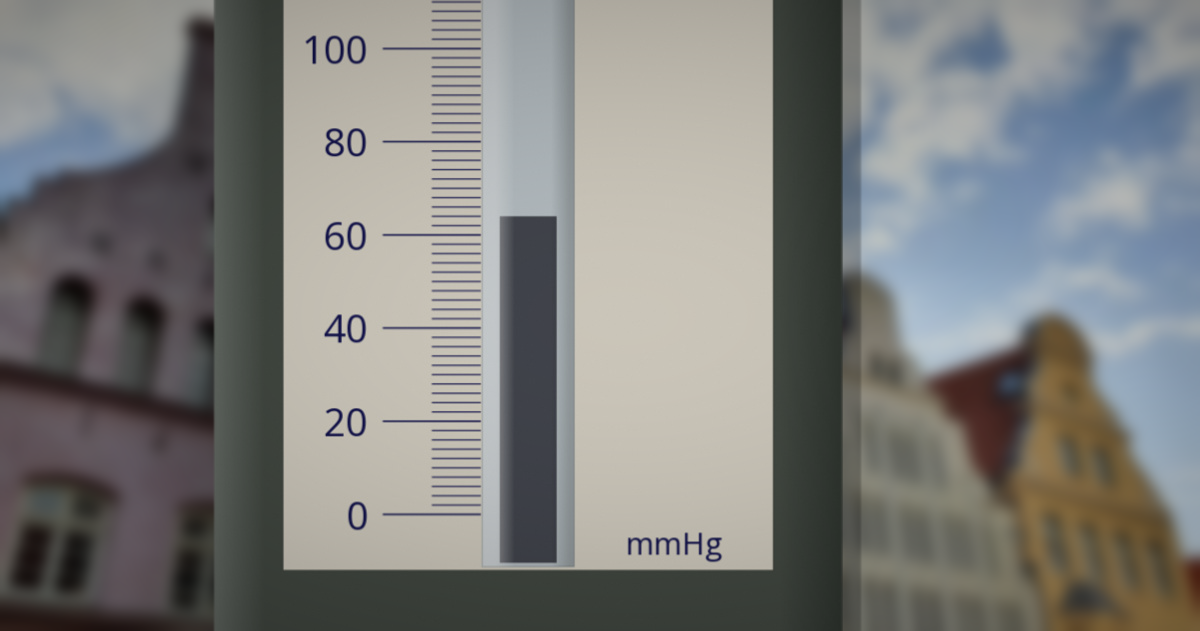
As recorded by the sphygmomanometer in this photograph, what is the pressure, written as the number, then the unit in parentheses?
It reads 64 (mmHg)
